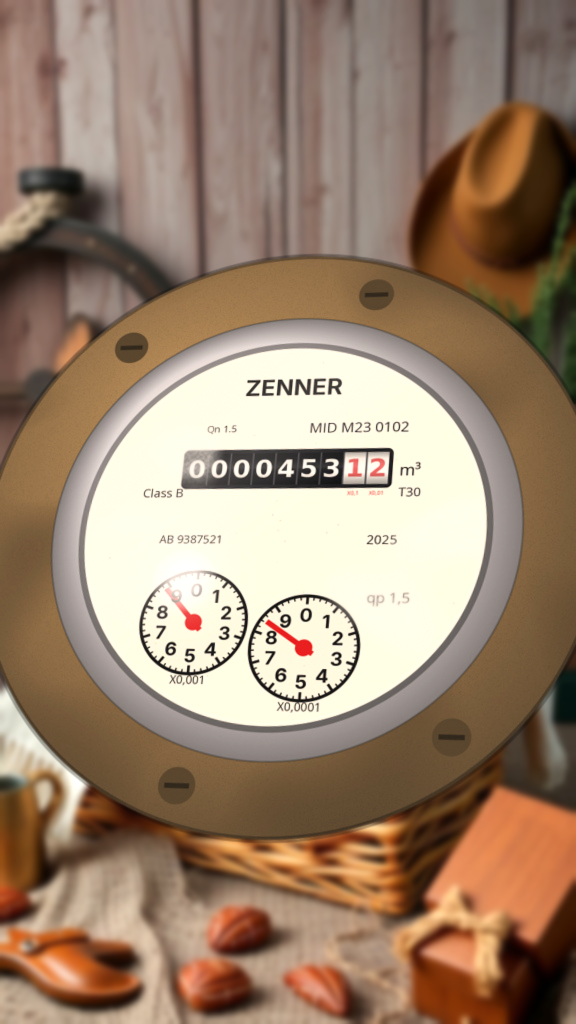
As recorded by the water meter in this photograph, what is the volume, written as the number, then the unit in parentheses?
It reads 453.1288 (m³)
